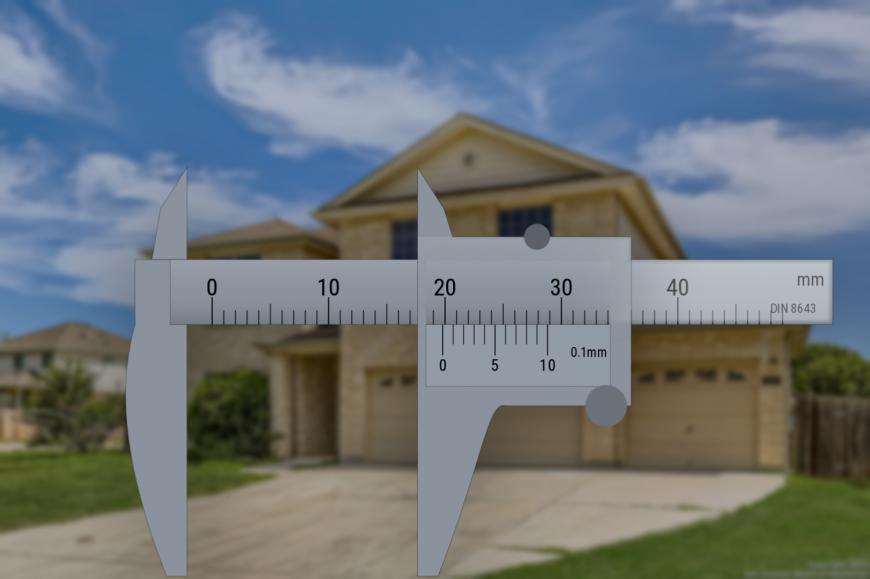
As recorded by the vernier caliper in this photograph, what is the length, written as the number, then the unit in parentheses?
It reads 19.8 (mm)
